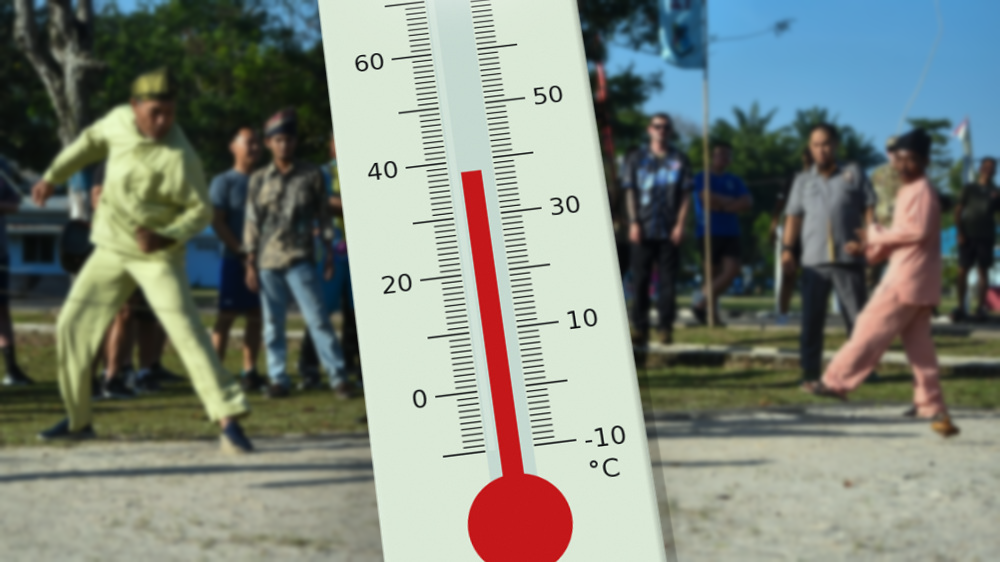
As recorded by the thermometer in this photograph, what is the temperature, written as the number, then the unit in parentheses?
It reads 38 (°C)
